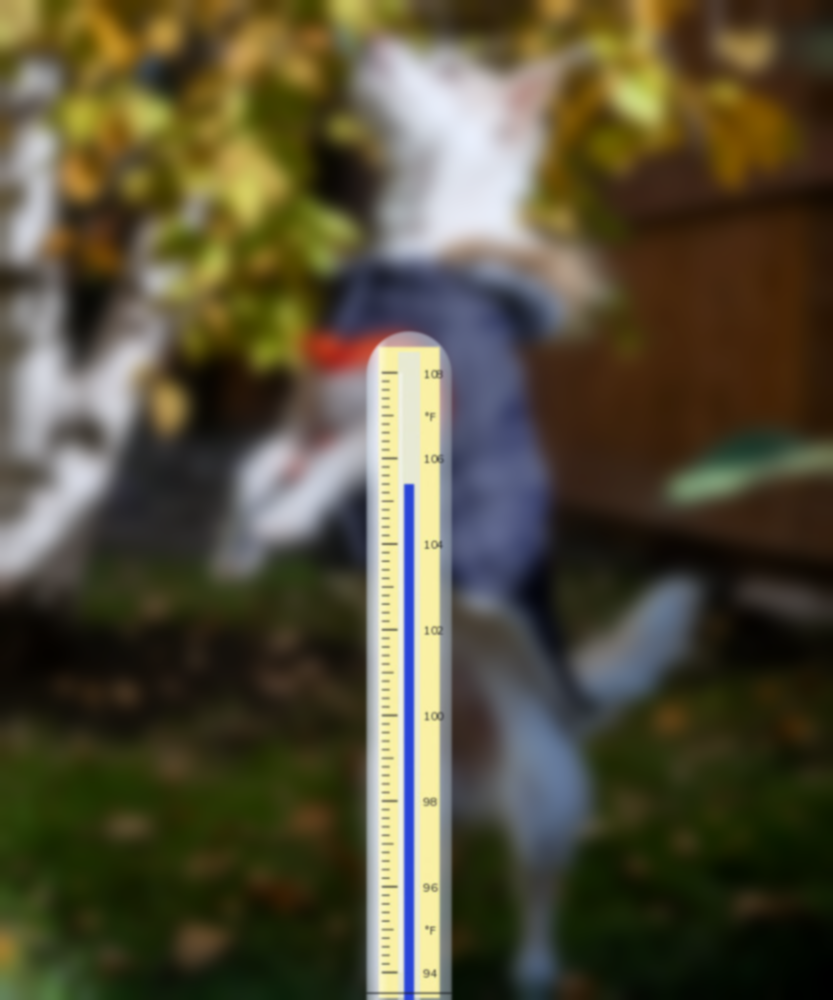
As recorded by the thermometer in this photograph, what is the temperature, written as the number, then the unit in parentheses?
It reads 105.4 (°F)
